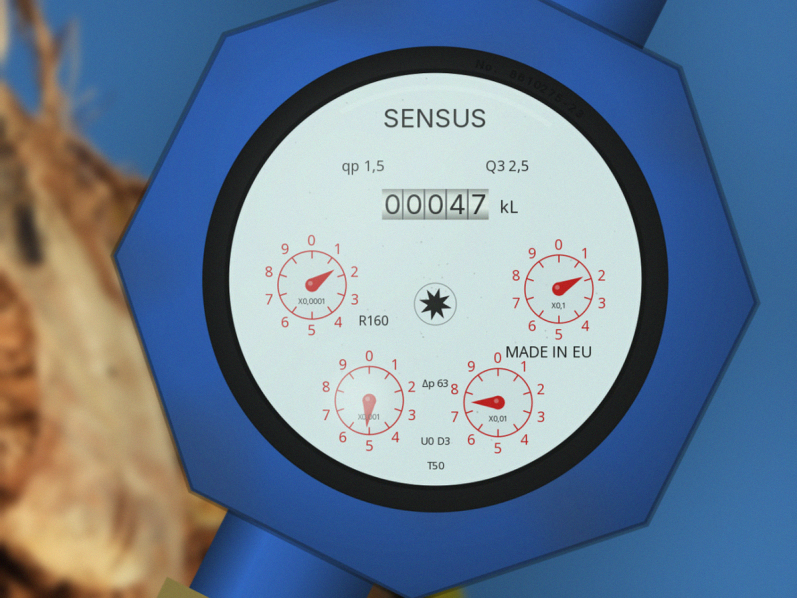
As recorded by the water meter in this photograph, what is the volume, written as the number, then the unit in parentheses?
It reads 47.1751 (kL)
